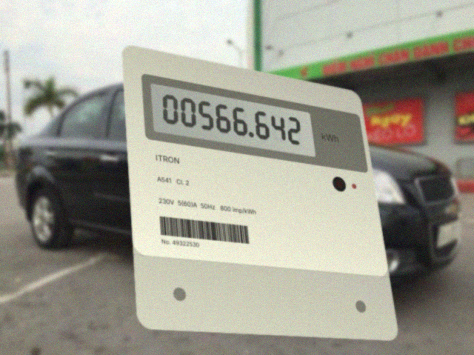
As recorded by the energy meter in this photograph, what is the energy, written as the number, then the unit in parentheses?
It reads 566.642 (kWh)
